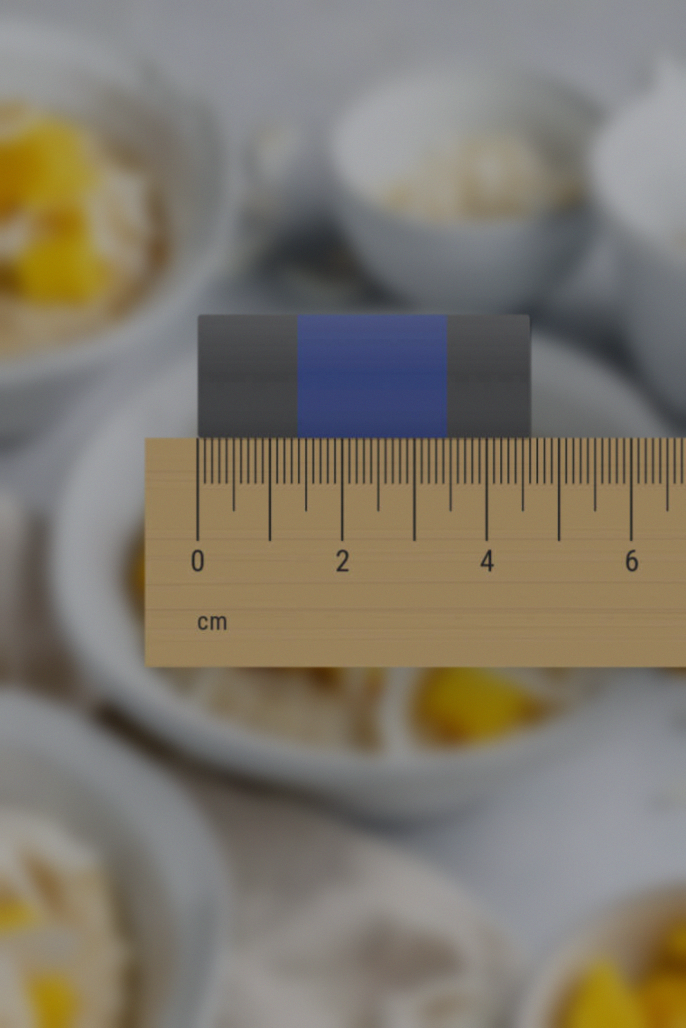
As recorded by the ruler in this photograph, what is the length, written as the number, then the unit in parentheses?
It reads 4.6 (cm)
